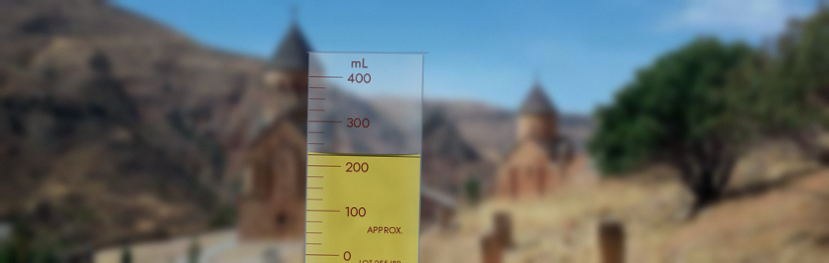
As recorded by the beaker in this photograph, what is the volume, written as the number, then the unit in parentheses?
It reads 225 (mL)
